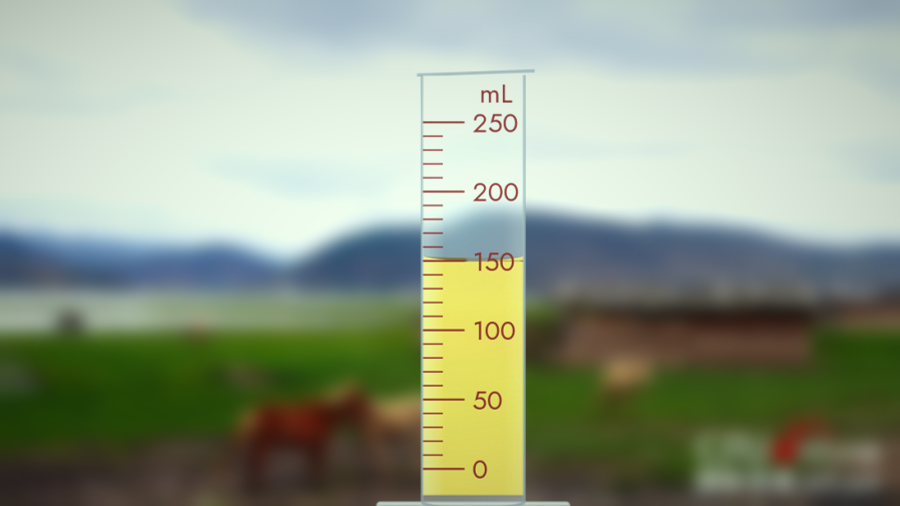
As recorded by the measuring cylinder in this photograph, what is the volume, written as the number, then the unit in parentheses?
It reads 150 (mL)
